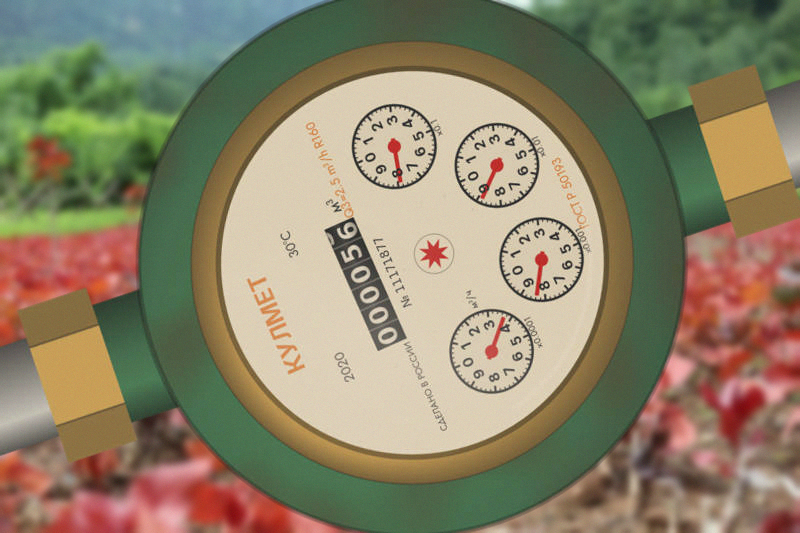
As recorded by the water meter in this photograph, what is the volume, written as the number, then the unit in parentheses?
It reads 55.7883 (m³)
